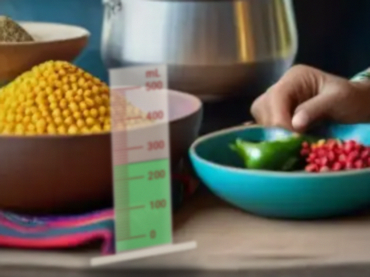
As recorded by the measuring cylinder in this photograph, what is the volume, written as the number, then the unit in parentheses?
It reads 250 (mL)
